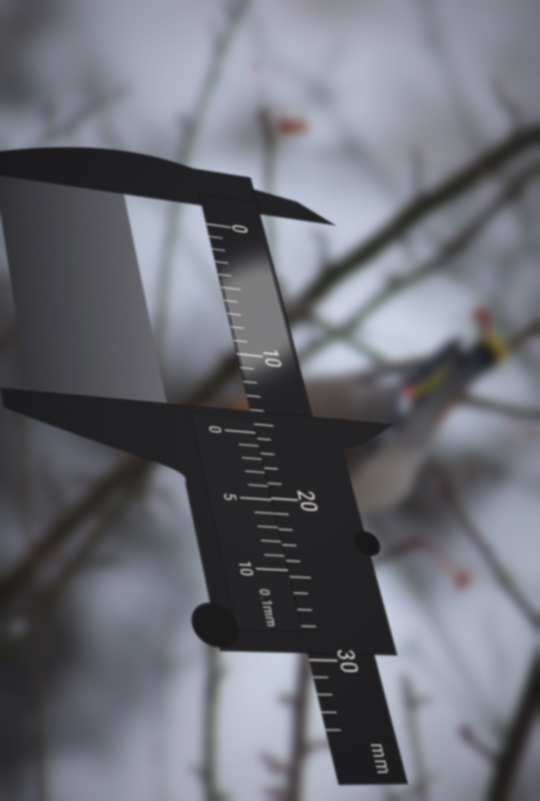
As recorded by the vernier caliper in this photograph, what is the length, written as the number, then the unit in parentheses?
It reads 15.6 (mm)
